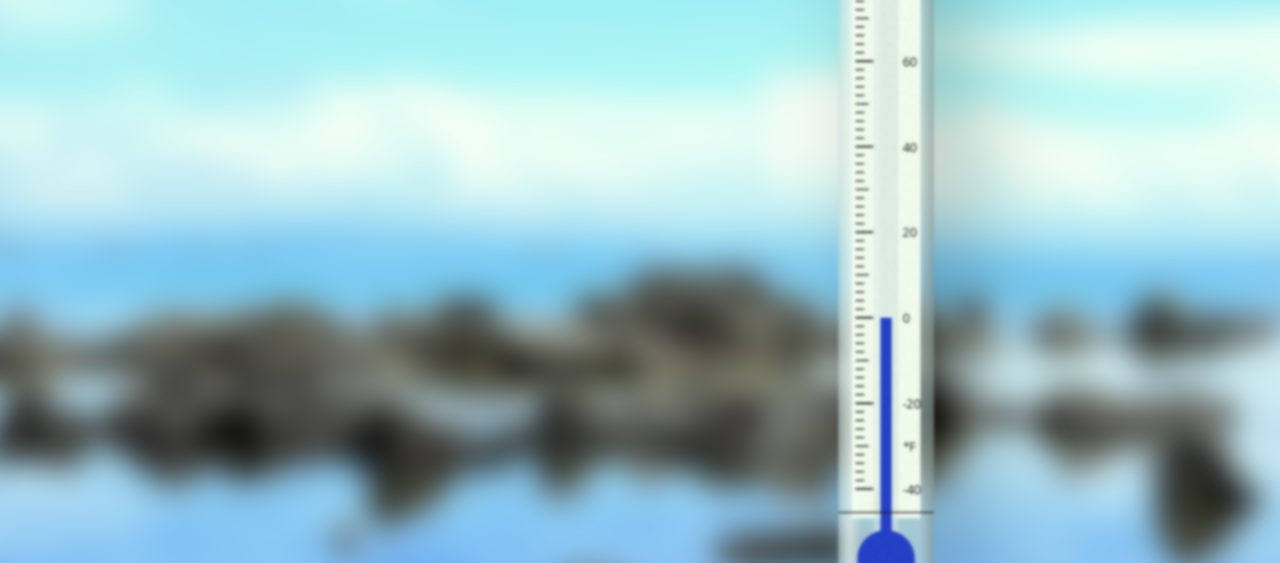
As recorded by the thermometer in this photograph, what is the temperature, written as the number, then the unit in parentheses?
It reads 0 (°F)
